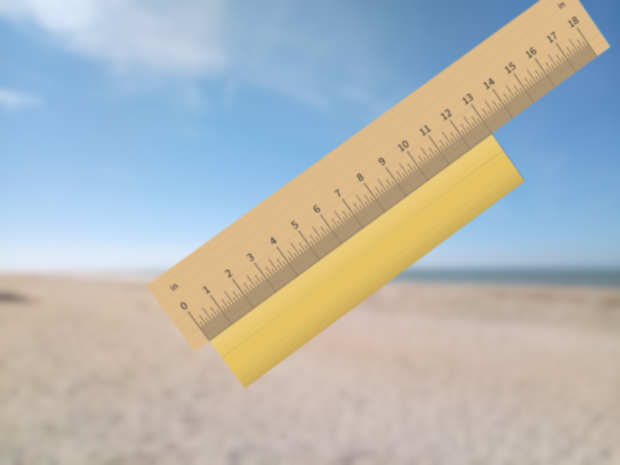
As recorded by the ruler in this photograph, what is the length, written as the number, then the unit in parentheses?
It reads 13 (in)
